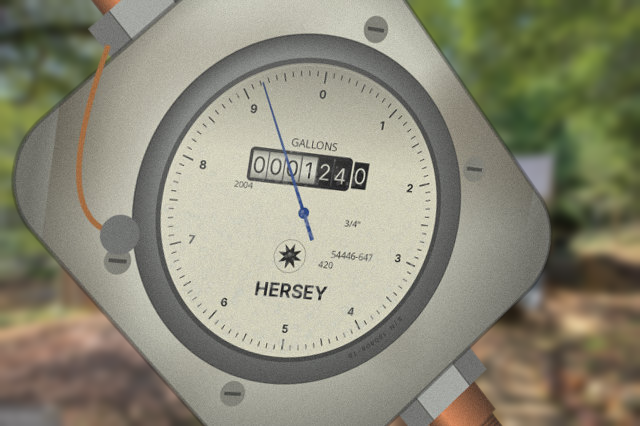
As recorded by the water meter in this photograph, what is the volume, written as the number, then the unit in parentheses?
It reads 1239.2 (gal)
